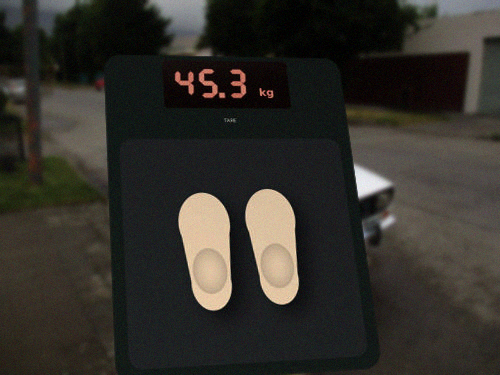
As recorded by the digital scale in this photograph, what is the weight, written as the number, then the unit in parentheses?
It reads 45.3 (kg)
